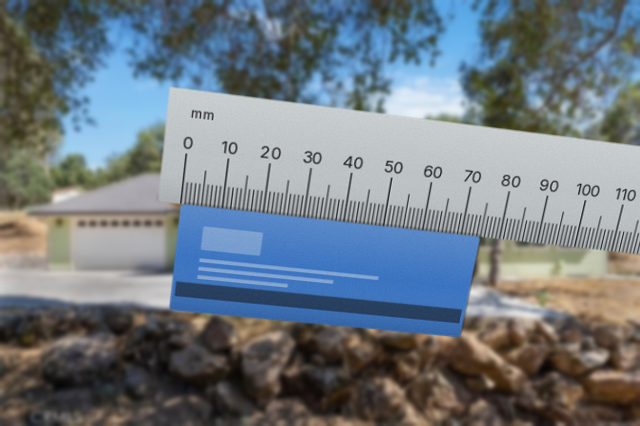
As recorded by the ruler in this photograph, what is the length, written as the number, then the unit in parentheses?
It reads 75 (mm)
